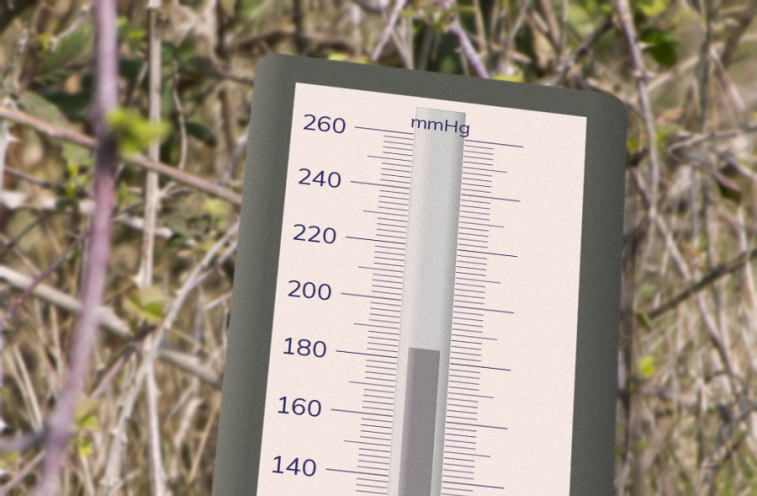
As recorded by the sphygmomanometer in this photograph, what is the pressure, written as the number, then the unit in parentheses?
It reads 184 (mmHg)
